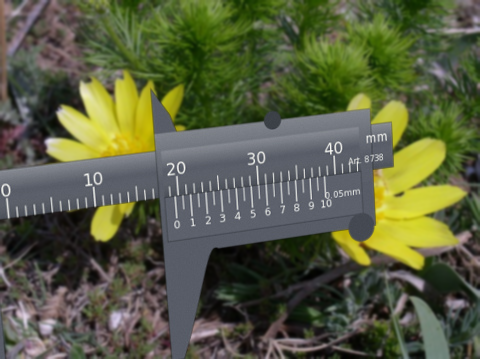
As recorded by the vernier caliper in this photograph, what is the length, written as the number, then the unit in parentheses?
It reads 19.6 (mm)
